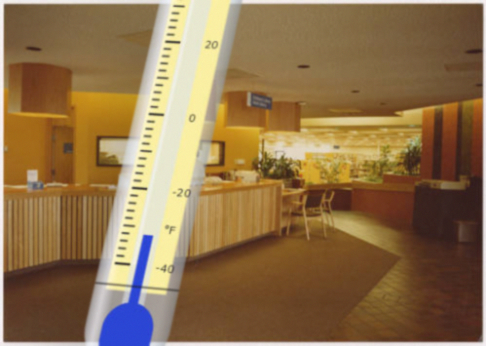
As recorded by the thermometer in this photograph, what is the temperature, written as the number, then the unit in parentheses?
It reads -32 (°F)
